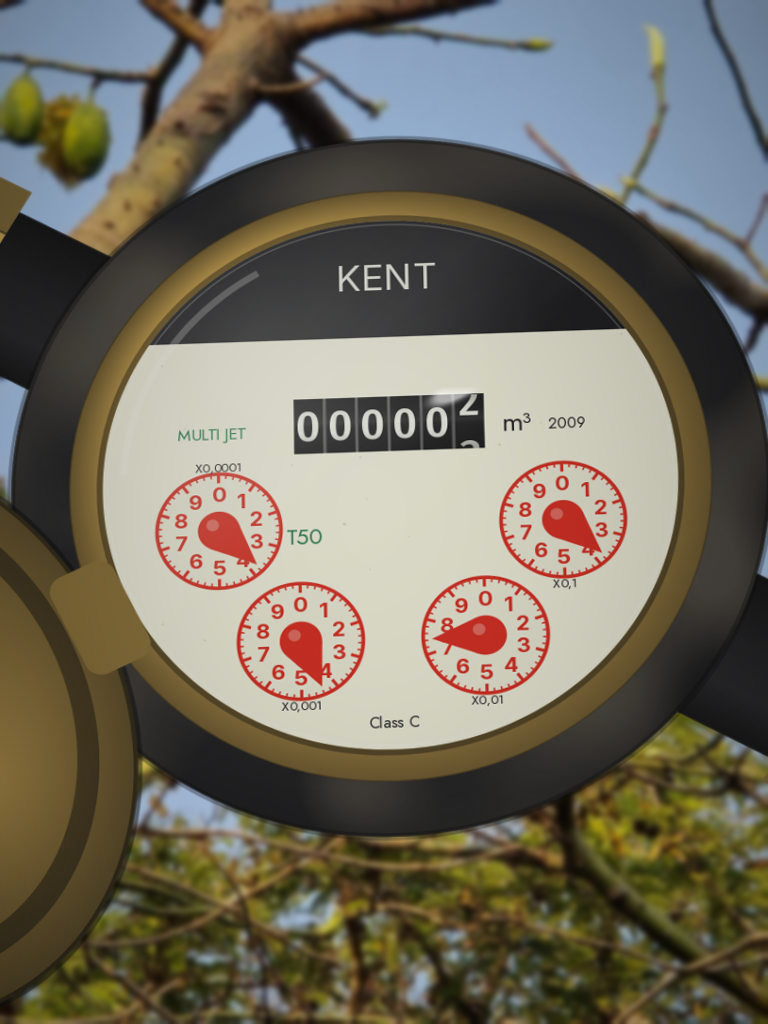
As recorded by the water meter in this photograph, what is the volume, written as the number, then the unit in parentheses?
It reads 2.3743 (m³)
